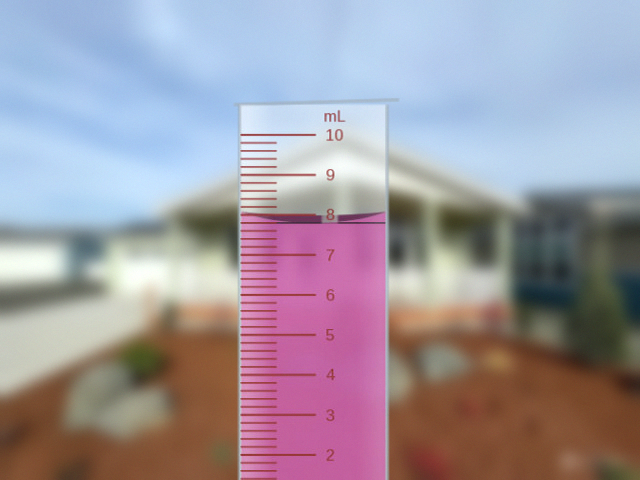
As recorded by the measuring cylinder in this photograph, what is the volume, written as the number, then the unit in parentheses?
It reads 7.8 (mL)
